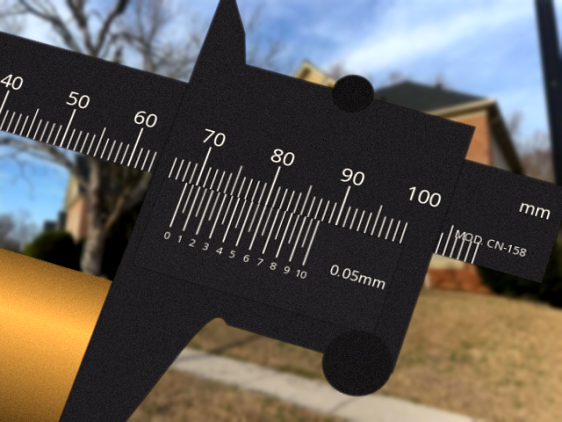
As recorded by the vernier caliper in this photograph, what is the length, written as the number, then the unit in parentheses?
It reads 68.6 (mm)
